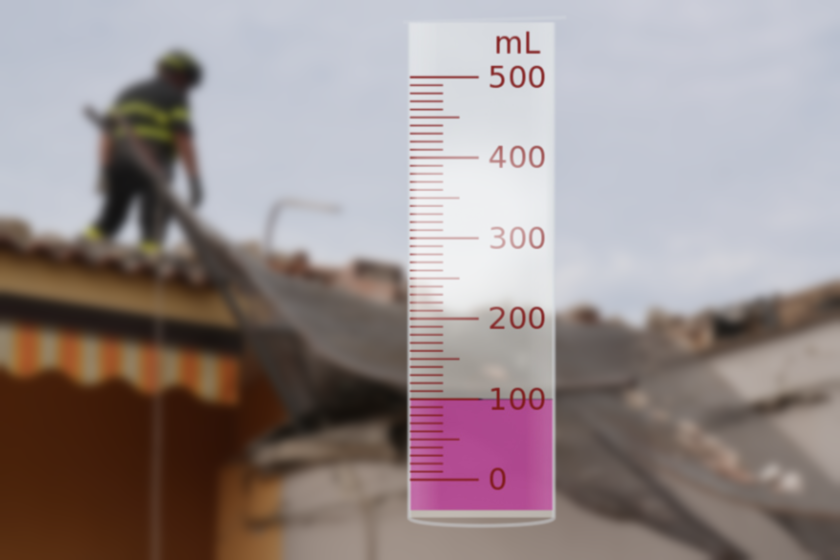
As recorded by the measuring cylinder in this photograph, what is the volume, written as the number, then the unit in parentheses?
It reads 100 (mL)
